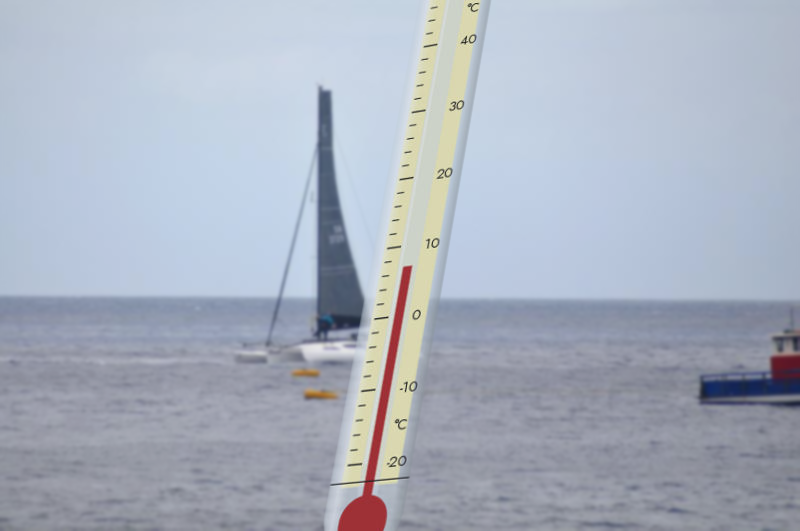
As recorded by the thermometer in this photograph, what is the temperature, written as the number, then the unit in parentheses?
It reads 7 (°C)
